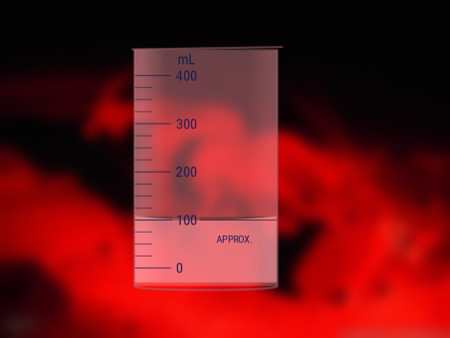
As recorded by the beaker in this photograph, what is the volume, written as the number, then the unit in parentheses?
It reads 100 (mL)
